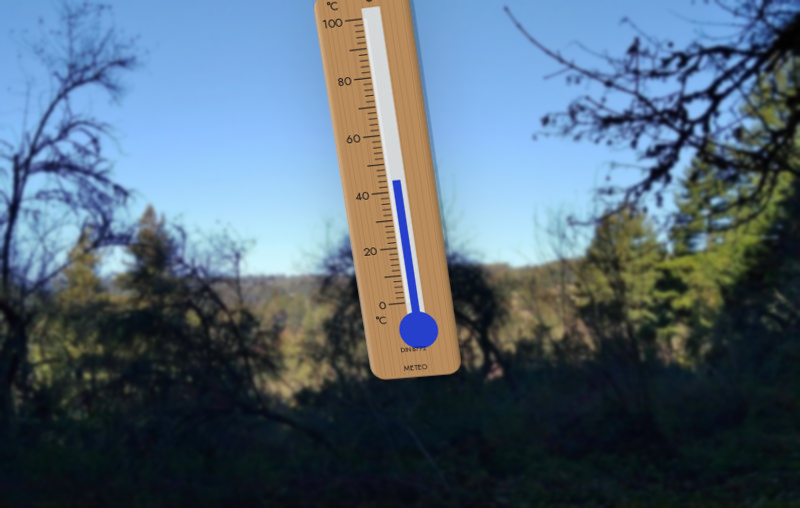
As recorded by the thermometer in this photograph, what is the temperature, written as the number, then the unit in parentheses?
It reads 44 (°C)
